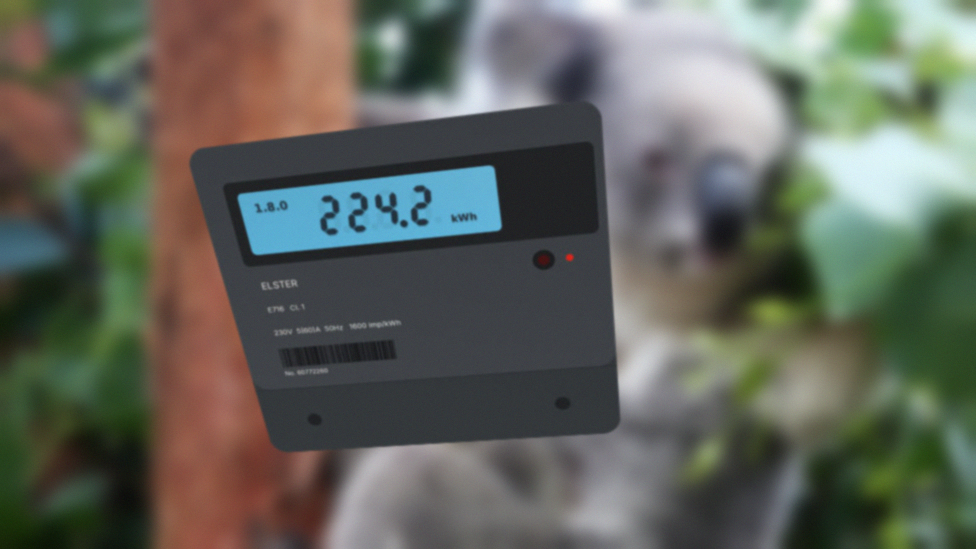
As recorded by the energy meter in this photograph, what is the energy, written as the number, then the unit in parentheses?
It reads 224.2 (kWh)
